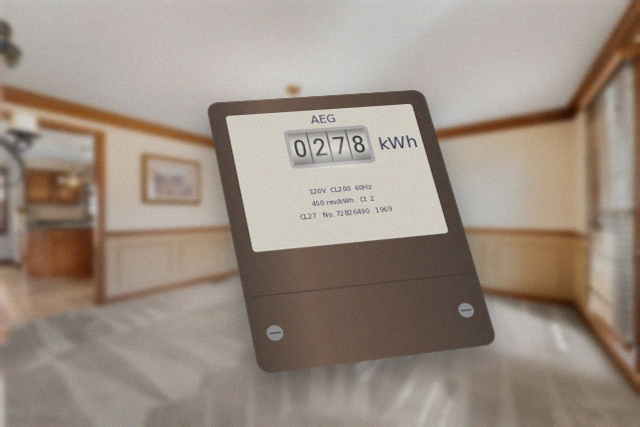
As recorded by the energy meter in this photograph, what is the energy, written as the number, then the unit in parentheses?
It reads 278 (kWh)
